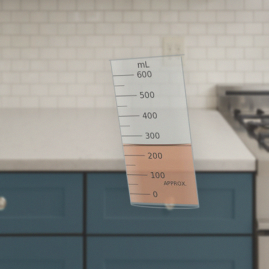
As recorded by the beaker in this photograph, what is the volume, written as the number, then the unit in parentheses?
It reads 250 (mL)
